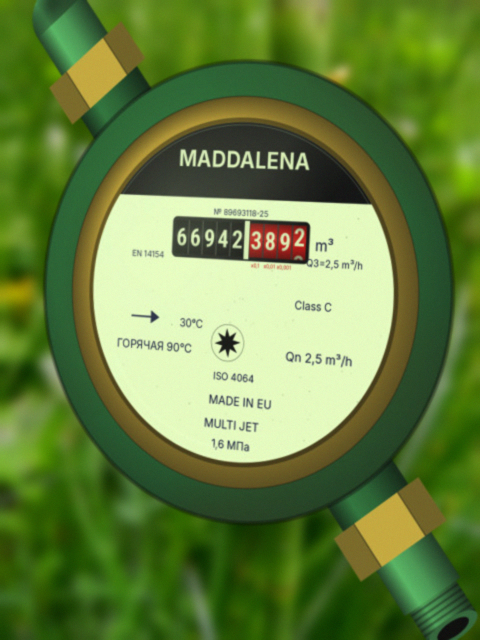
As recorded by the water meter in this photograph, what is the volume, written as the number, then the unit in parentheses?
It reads 66942.3892 (m³)
